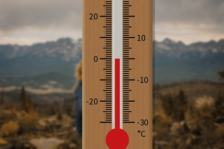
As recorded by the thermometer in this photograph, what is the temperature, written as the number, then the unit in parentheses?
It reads 0 (°C)
